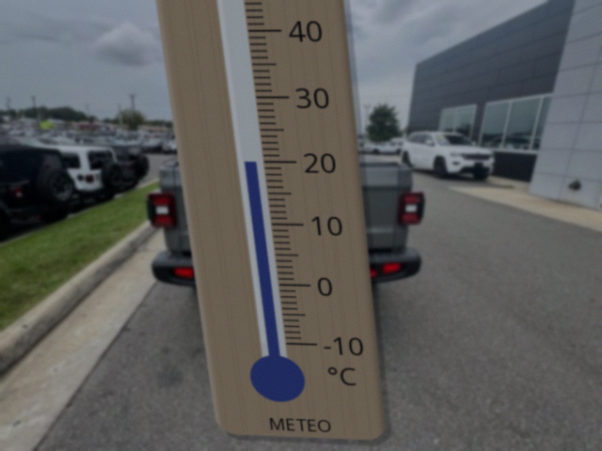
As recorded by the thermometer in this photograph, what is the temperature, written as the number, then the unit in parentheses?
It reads 20 (°C)
